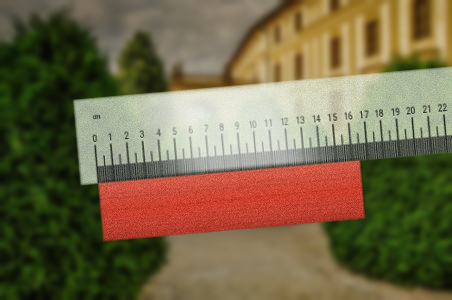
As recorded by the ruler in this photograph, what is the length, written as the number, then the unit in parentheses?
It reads 16.5 (cm)
